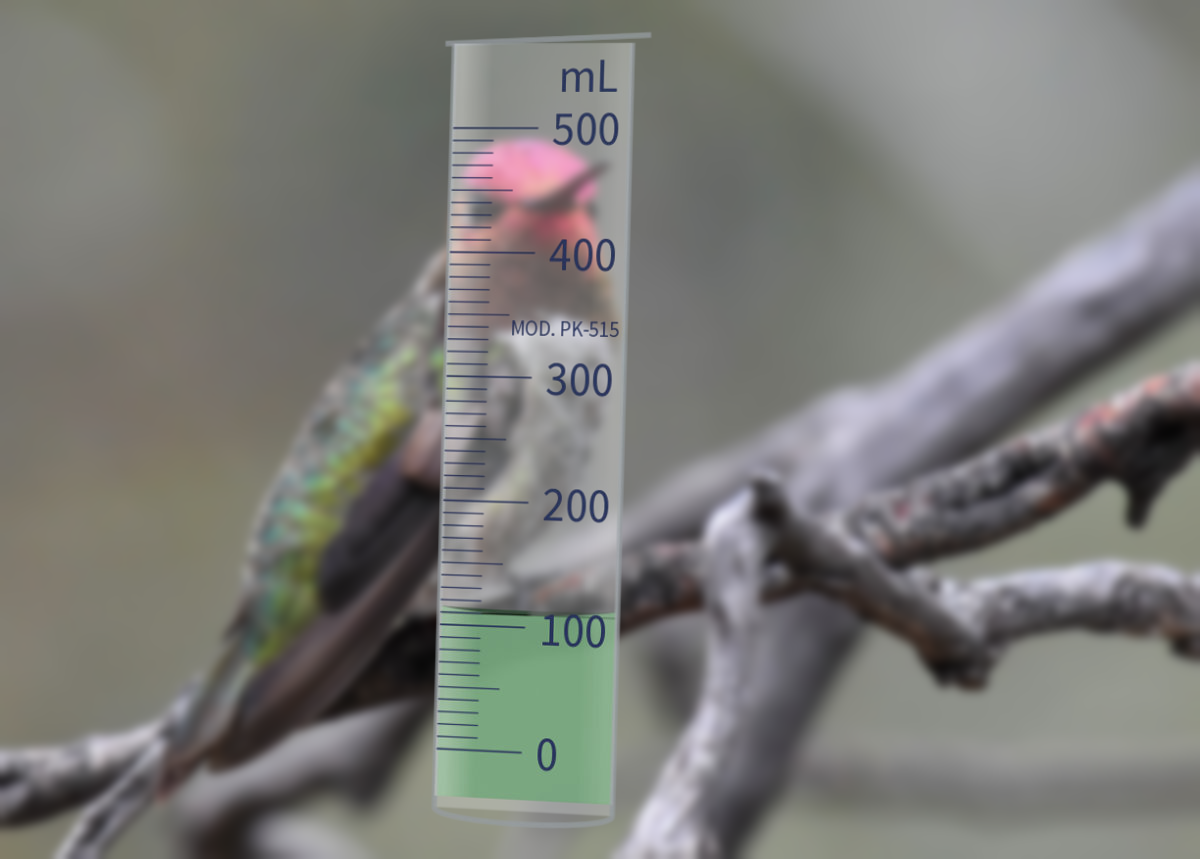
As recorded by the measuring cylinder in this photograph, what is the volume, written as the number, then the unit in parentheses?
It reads 110 (mL)
